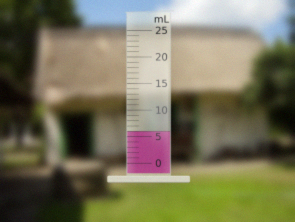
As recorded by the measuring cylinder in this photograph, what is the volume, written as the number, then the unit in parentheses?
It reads 6 (mL)
